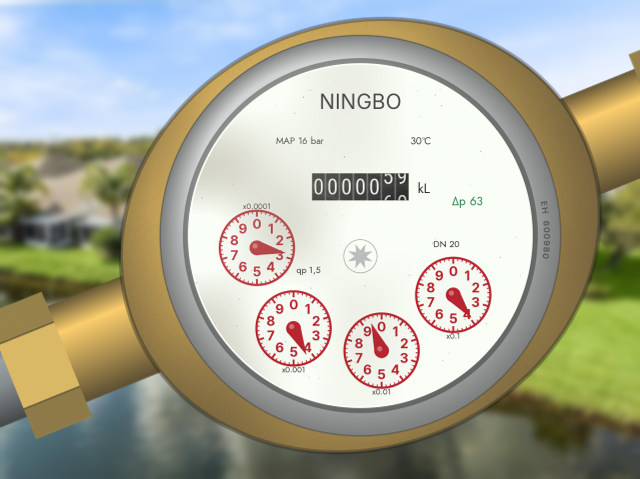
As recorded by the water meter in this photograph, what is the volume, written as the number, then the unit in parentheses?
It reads 59.3942 (kL)
